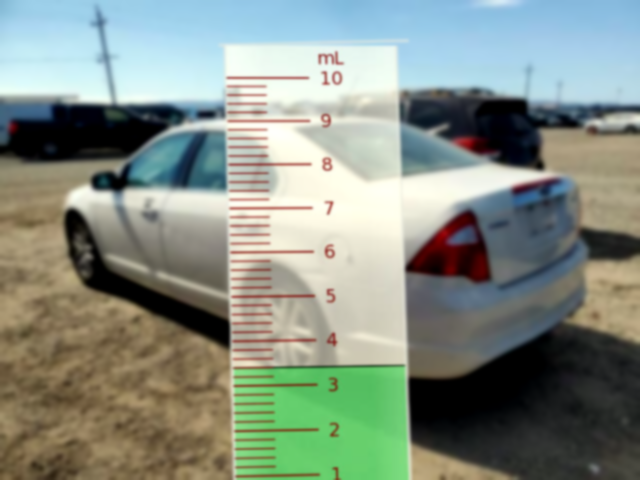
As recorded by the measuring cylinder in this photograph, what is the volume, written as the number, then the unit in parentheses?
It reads 3.4 (mL)
